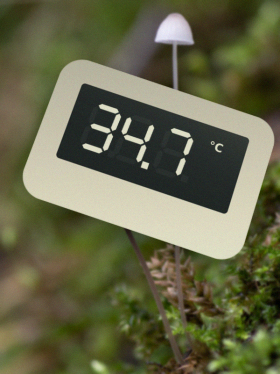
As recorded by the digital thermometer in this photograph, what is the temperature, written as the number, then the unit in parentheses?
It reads 34.7 (°C)
